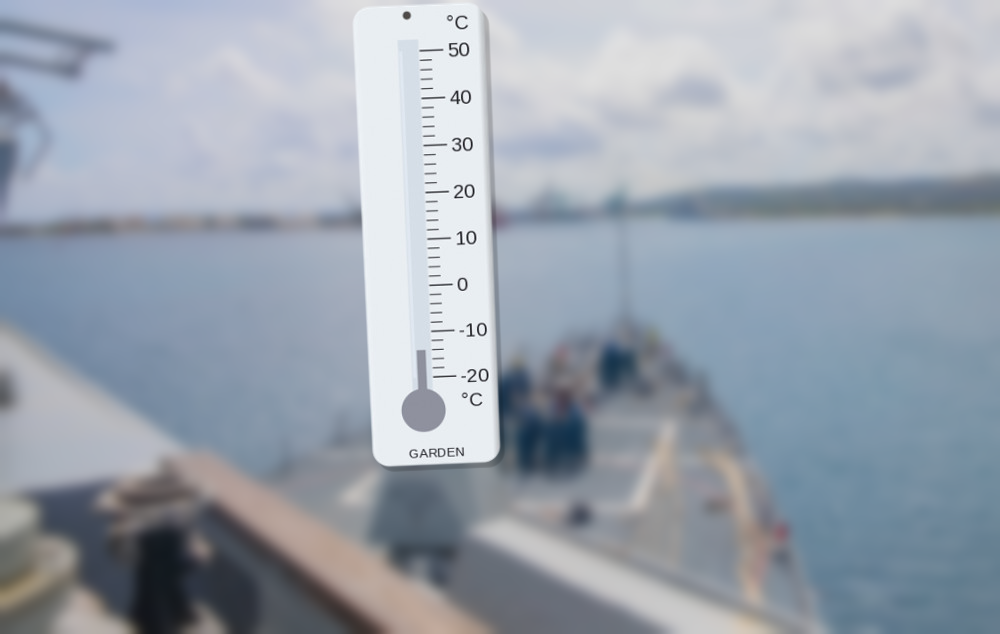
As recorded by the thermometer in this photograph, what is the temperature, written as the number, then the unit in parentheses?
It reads -14 (°C)
